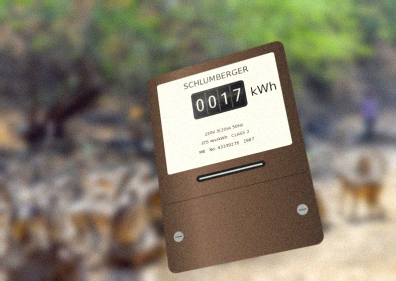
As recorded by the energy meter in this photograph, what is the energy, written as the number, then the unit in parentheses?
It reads 17 (kWh)
